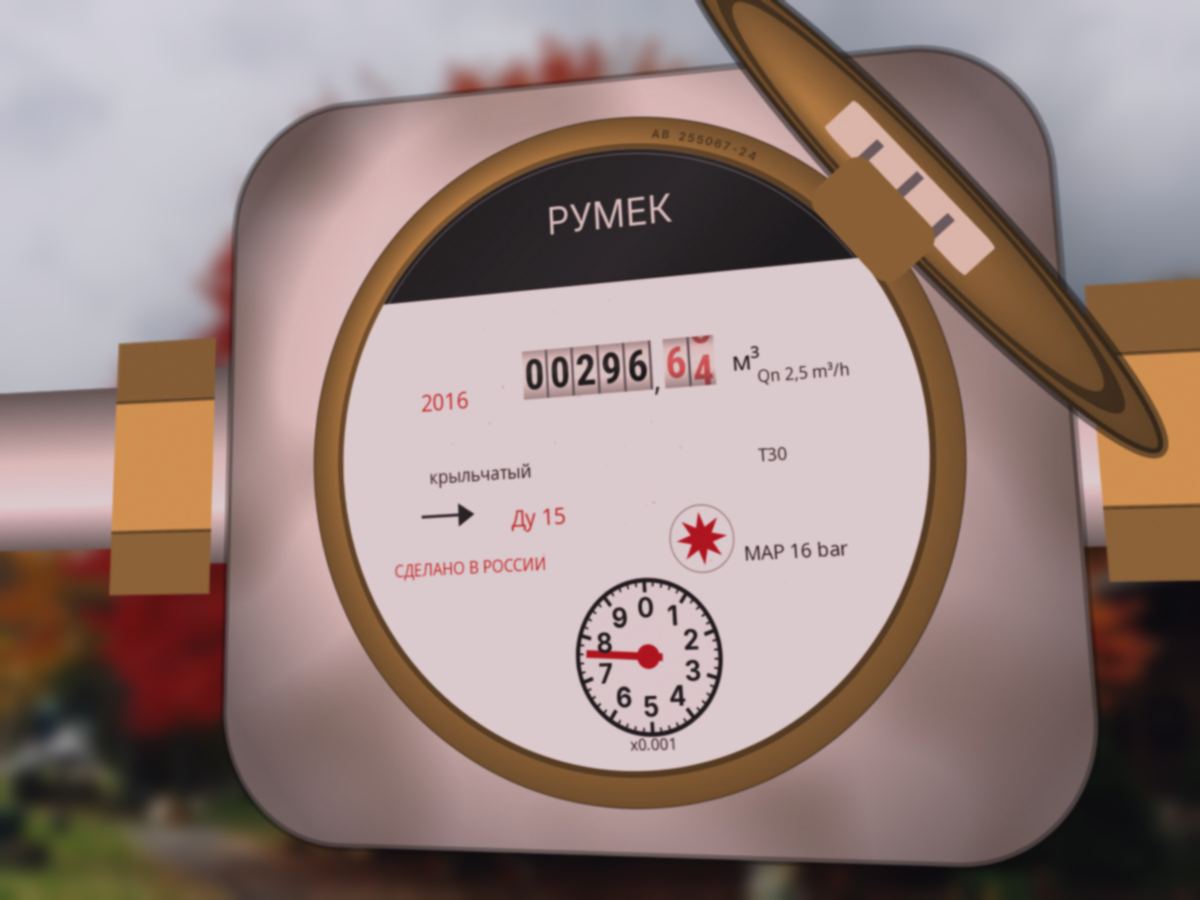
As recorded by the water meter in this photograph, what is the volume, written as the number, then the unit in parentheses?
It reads 296.637 (m³)
